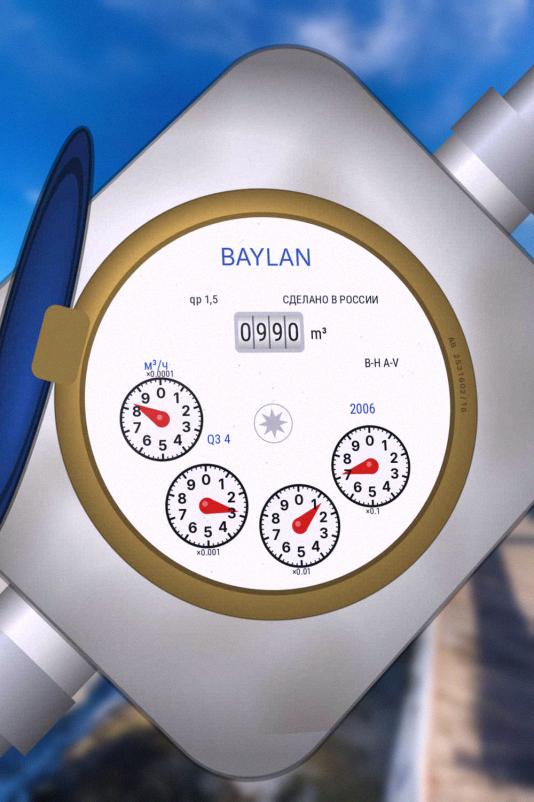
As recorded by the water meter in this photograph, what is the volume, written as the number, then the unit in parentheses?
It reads 990.7128 (m³)
